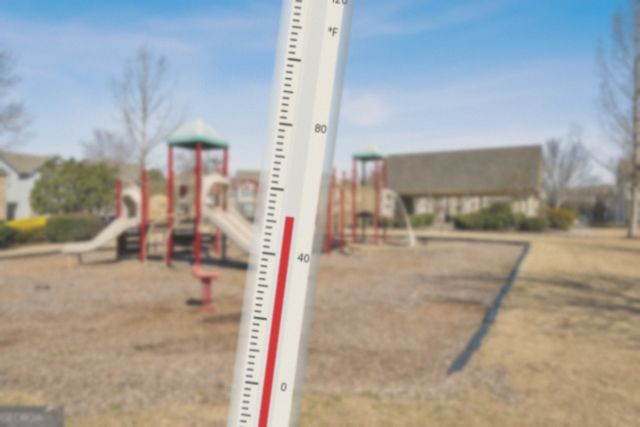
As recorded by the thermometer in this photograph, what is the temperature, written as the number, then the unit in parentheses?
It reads 52 (°F)
